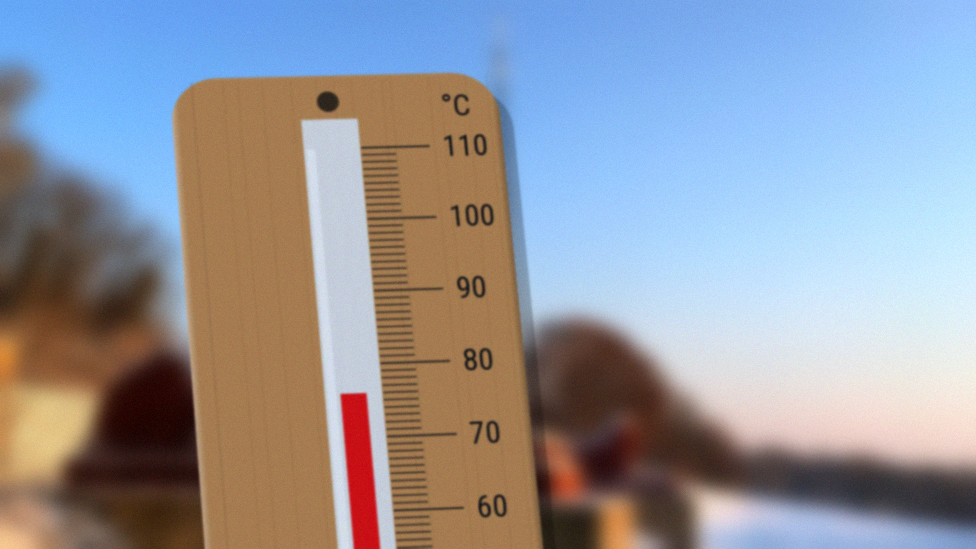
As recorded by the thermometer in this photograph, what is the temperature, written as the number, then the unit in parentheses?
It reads 76 (°C)
